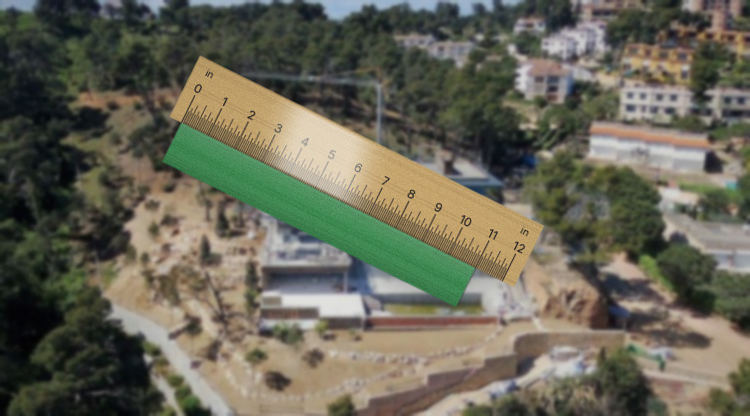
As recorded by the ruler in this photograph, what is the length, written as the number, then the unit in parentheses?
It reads 11 (in)
